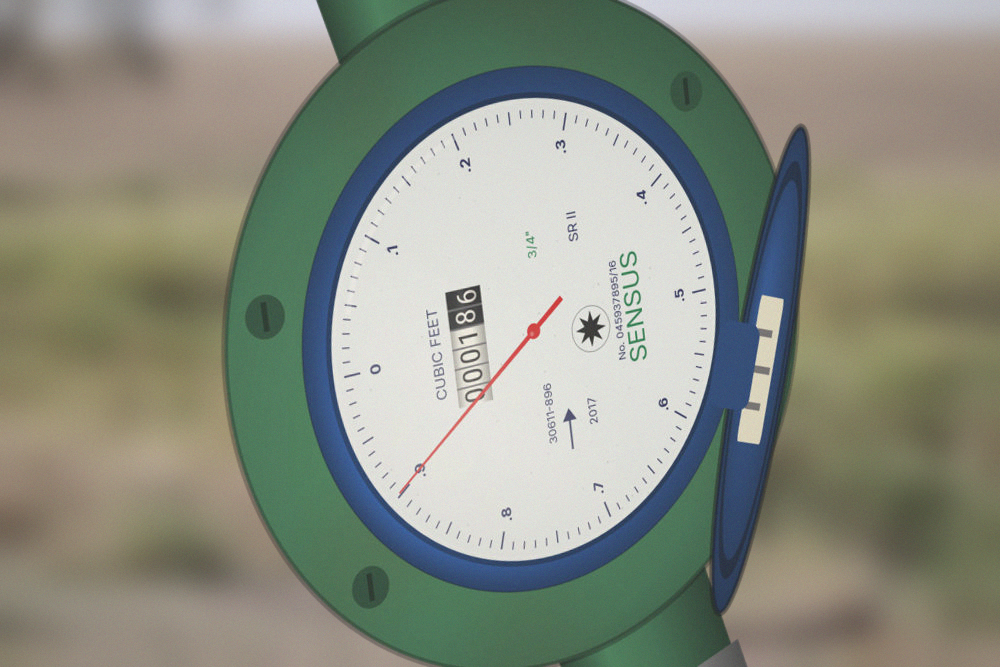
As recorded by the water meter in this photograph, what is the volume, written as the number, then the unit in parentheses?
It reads 185.90 (ft³)
